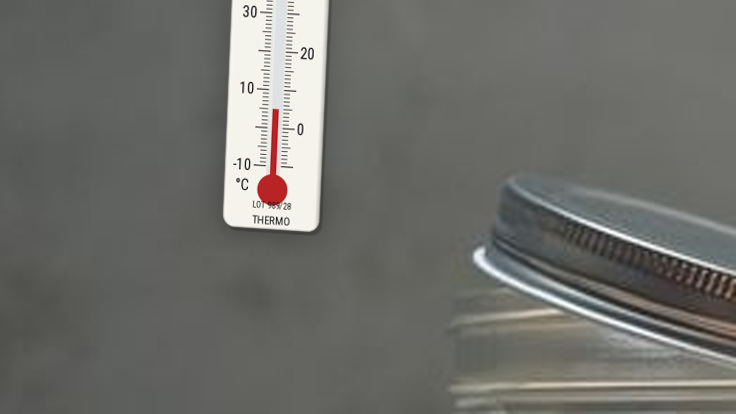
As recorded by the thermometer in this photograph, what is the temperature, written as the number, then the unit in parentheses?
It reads 5 (°C)
